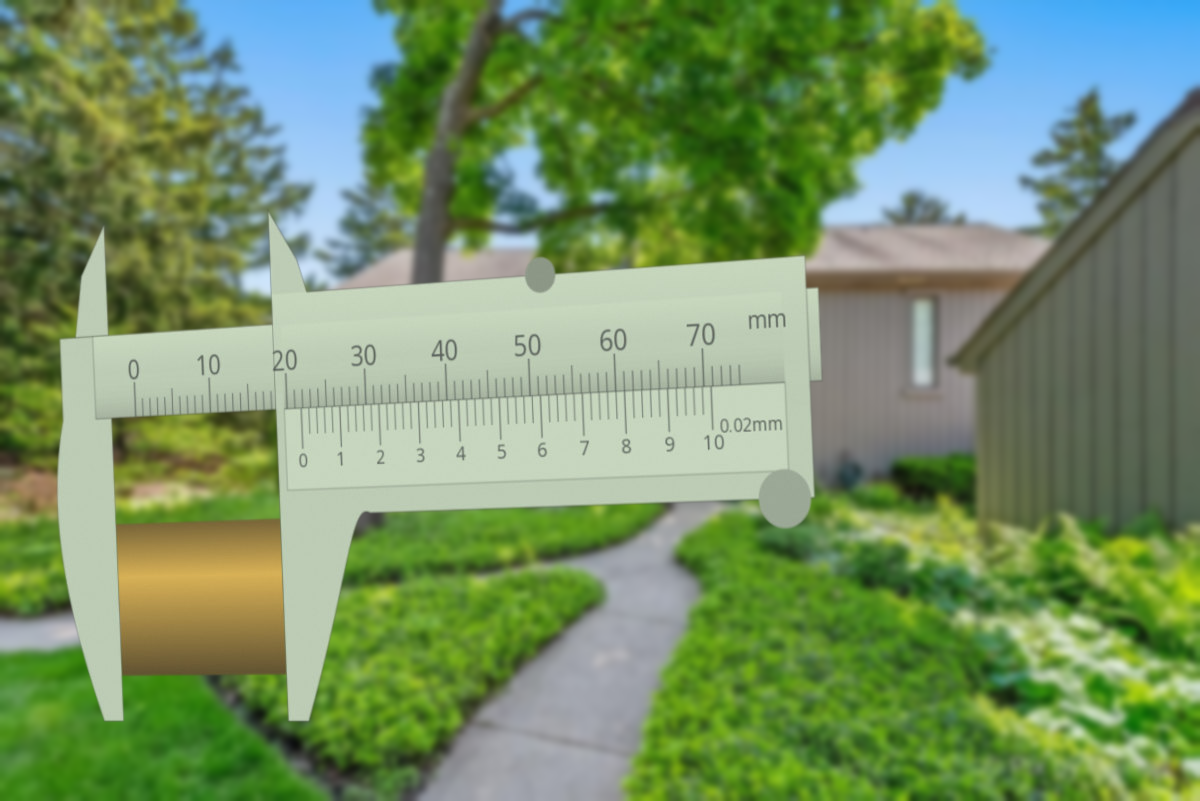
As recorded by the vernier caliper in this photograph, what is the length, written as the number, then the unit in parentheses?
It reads 21.8 (mm)
